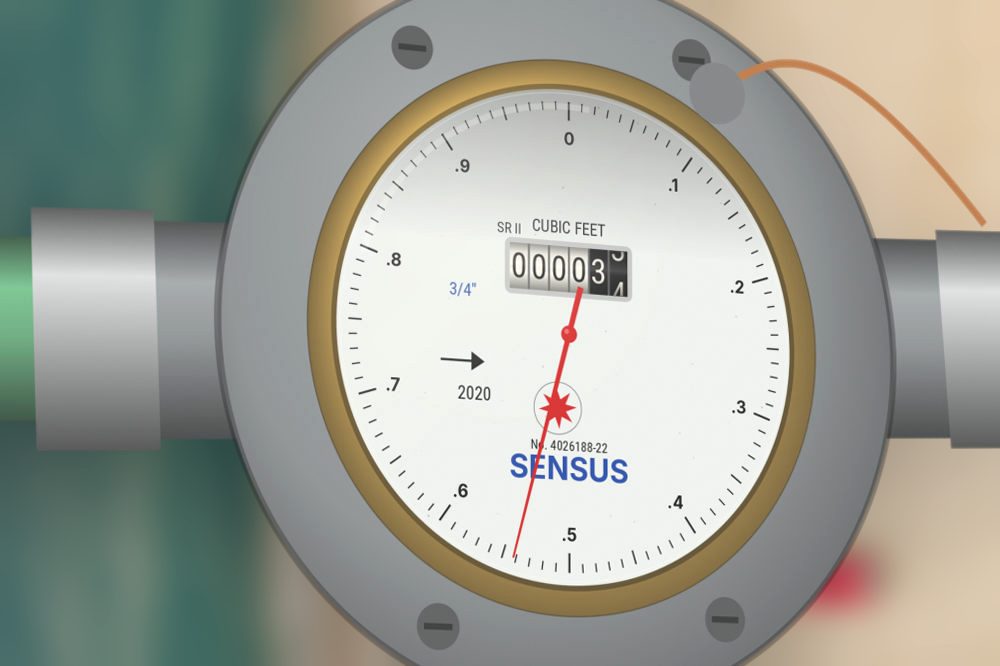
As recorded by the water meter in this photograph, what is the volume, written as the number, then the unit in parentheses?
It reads 33.54 (ft³)
